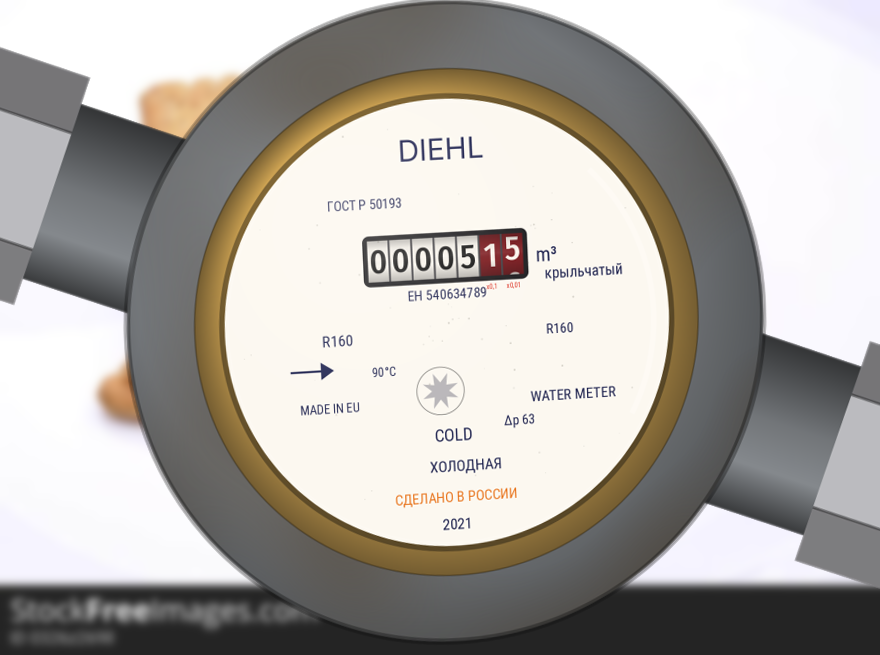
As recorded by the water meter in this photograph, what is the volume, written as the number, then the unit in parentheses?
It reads 5.15 (m³)
